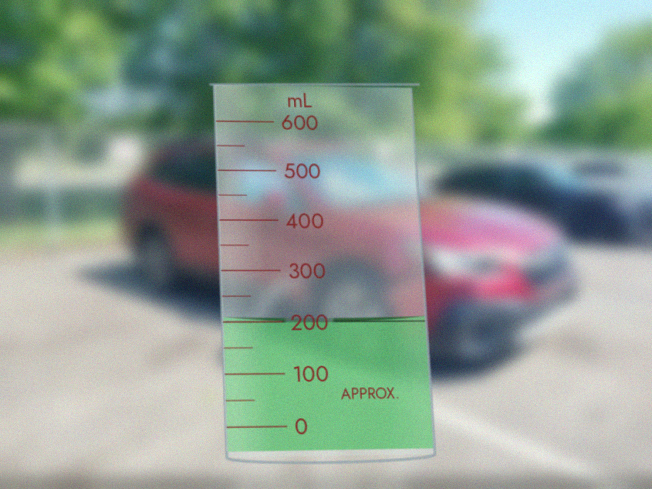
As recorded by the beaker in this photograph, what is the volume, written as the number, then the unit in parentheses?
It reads 200 (mL)
